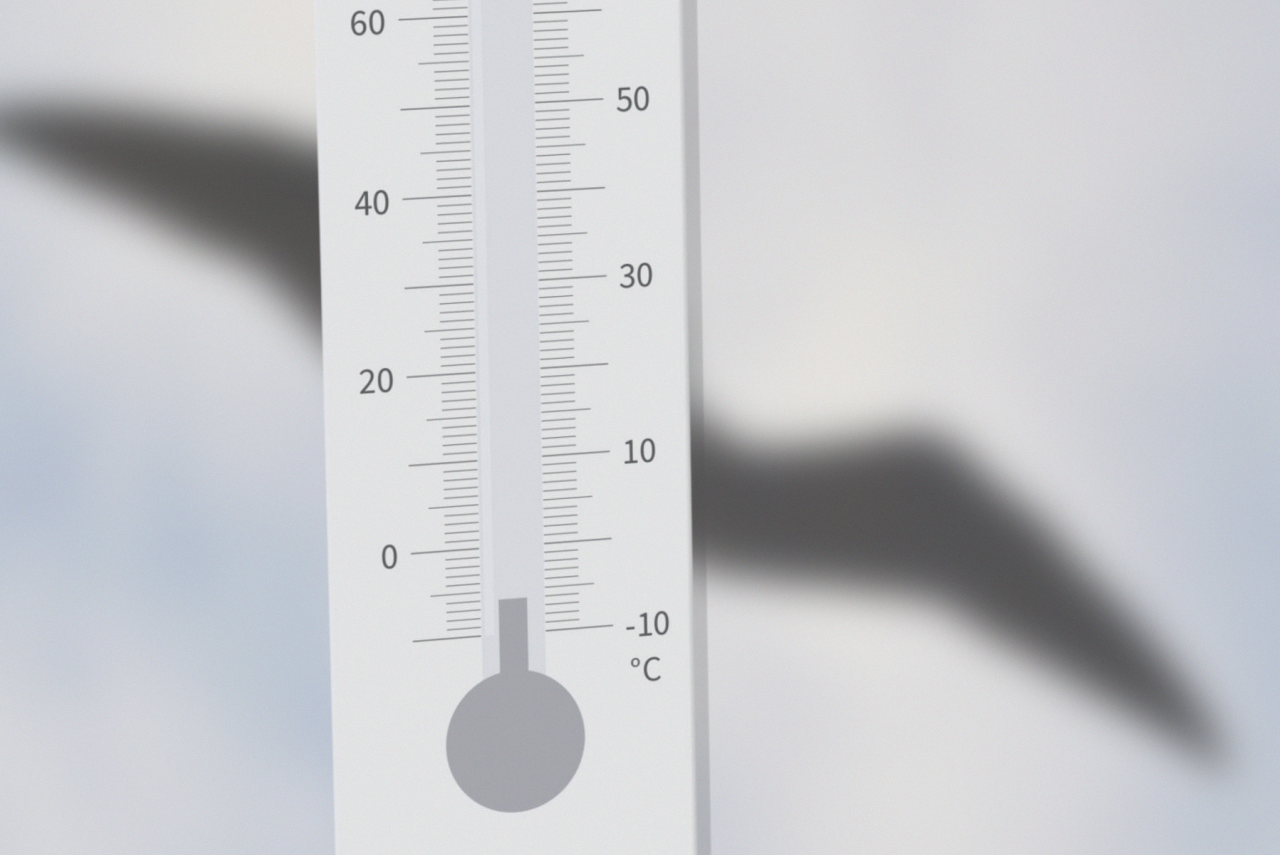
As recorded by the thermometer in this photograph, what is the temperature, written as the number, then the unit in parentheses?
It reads -6 (°C)
